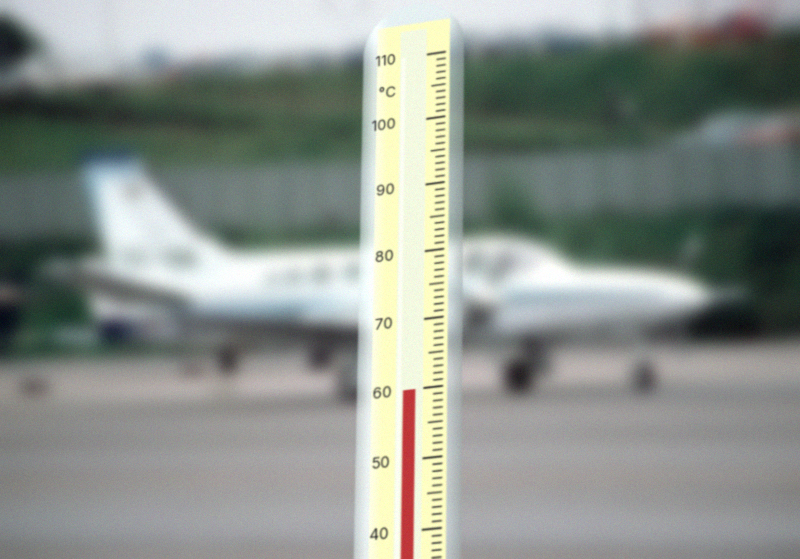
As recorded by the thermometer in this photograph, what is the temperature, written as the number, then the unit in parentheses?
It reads 60 (°C)
